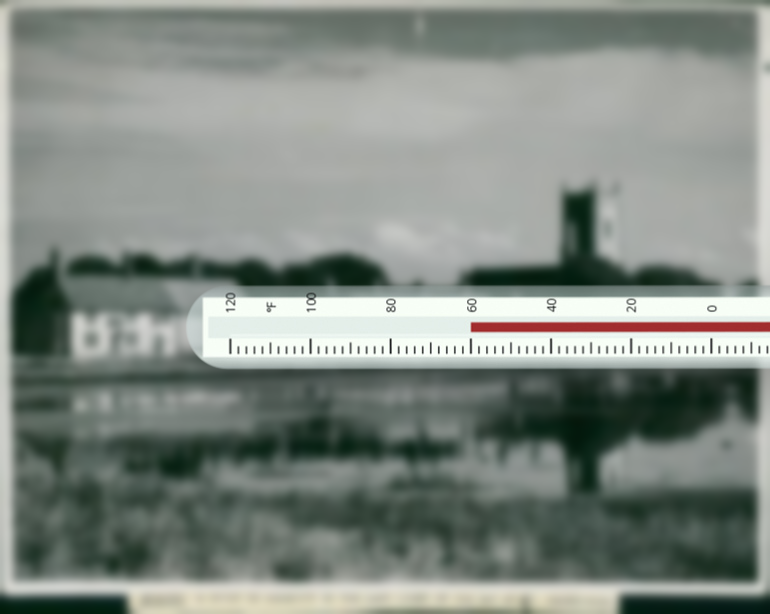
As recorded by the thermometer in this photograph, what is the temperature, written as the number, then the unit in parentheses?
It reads 60 (°F)
